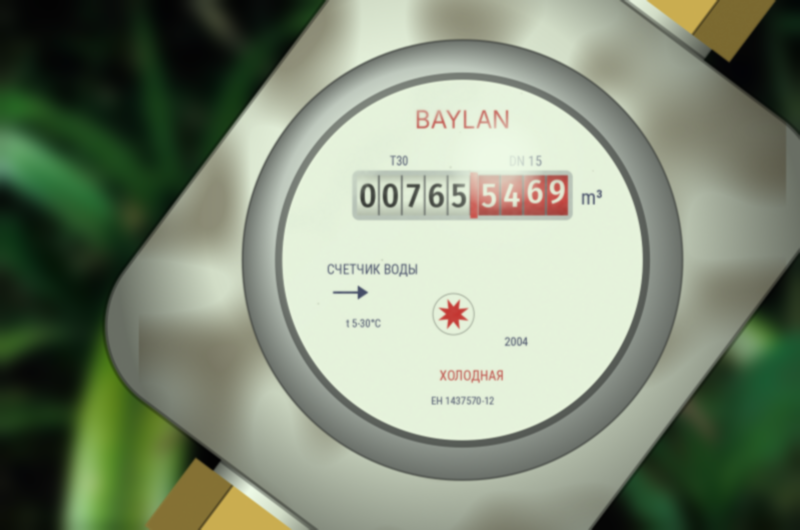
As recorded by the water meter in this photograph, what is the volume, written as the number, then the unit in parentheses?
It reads 765.5469 (m³)
